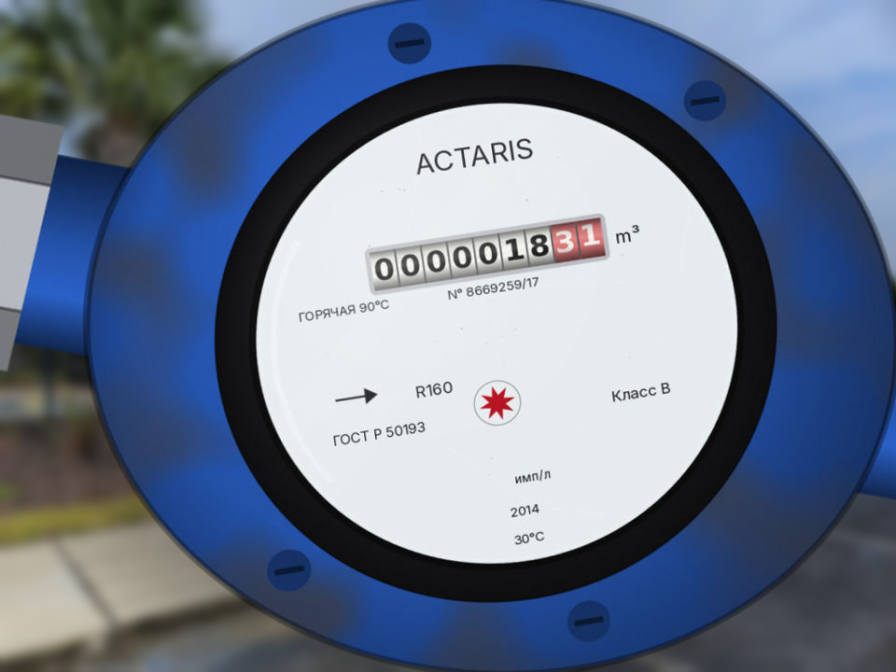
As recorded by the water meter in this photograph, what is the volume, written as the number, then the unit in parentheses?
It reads 18.31 (m³)
